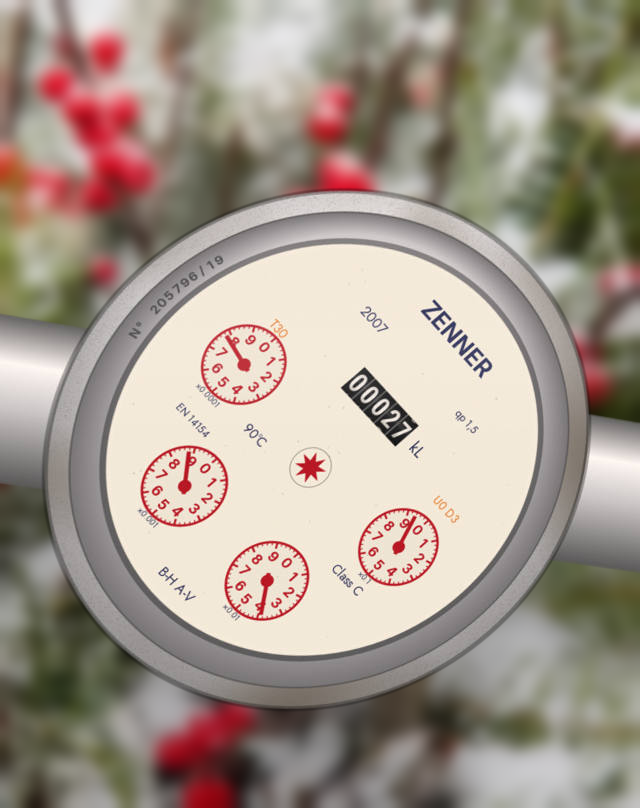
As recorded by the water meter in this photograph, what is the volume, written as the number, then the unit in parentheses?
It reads 26.9387 (kL)
